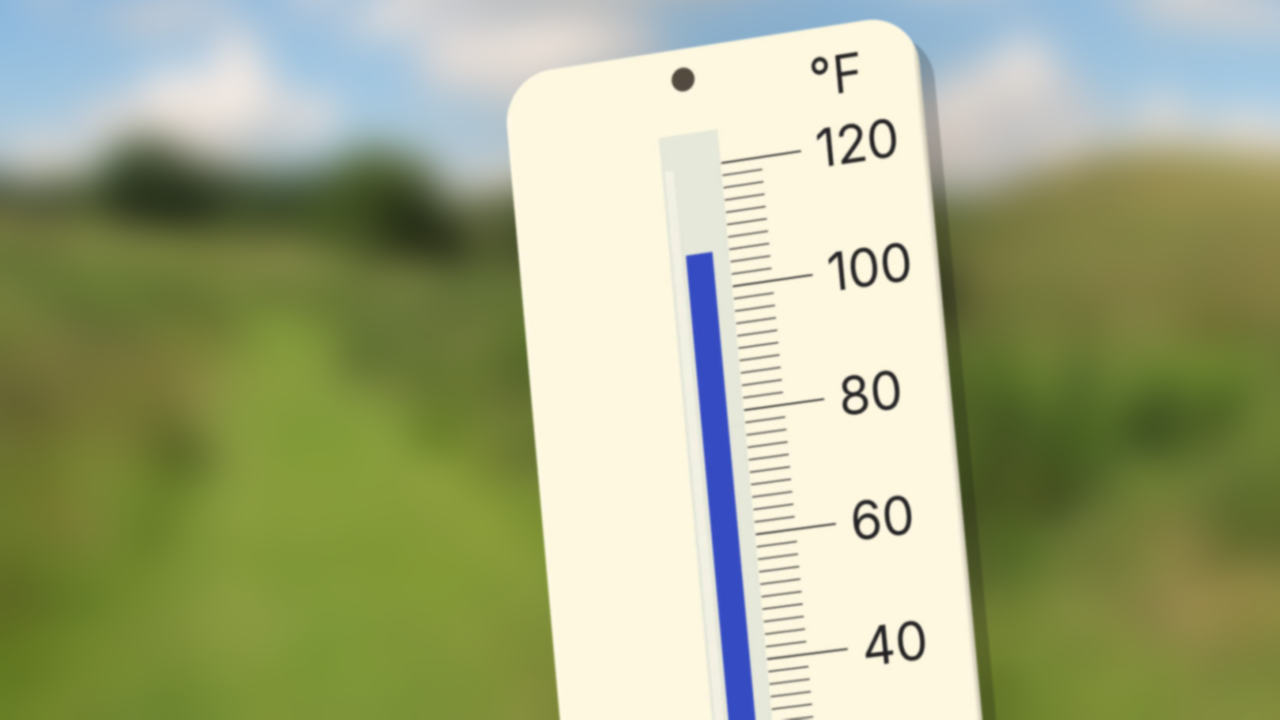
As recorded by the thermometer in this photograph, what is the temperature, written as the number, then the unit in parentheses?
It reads 106 (°F)
